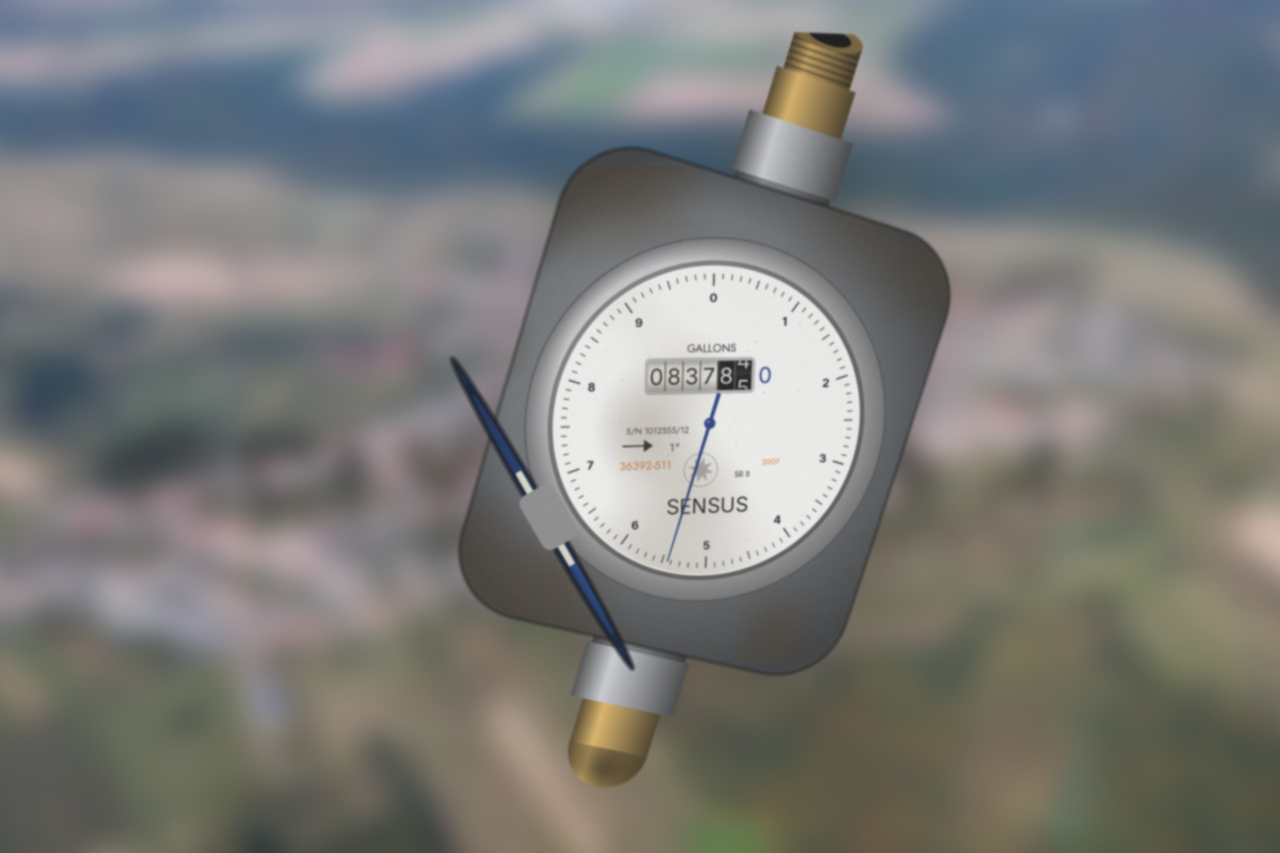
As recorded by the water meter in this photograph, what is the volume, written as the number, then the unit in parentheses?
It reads 837845.4 (gal)
